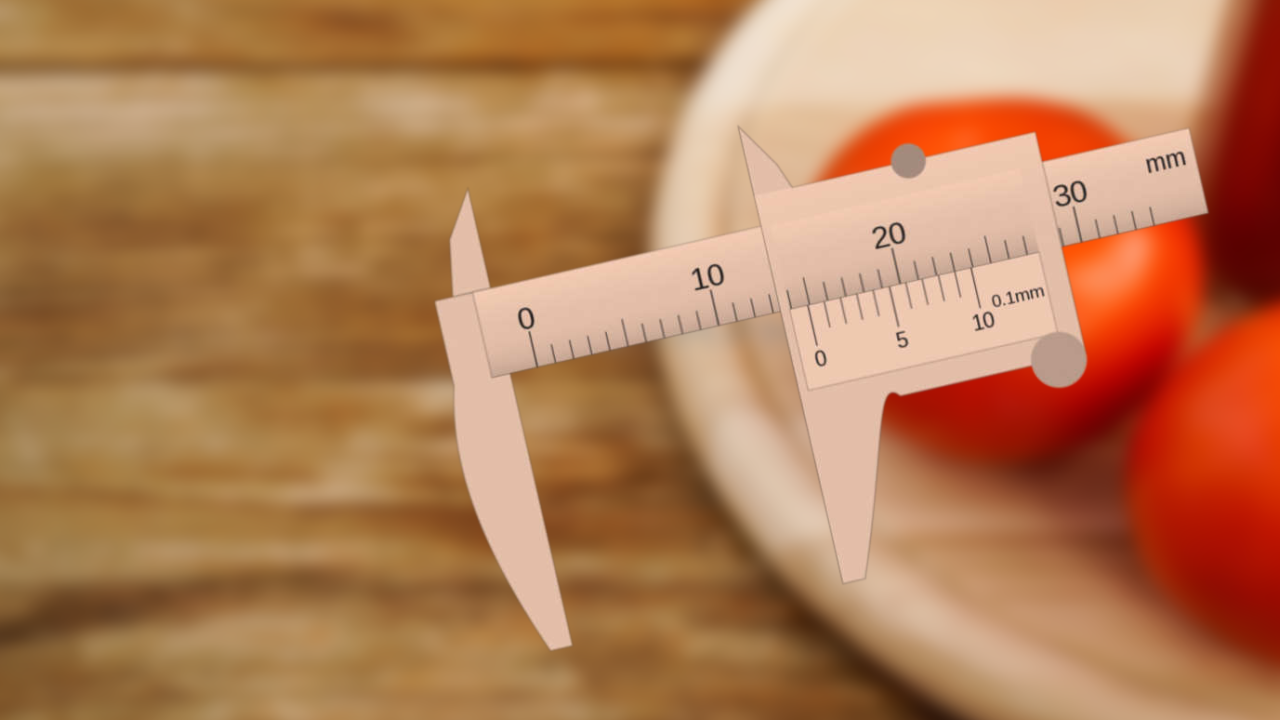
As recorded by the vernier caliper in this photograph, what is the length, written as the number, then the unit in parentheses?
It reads 14.9 (mm)
